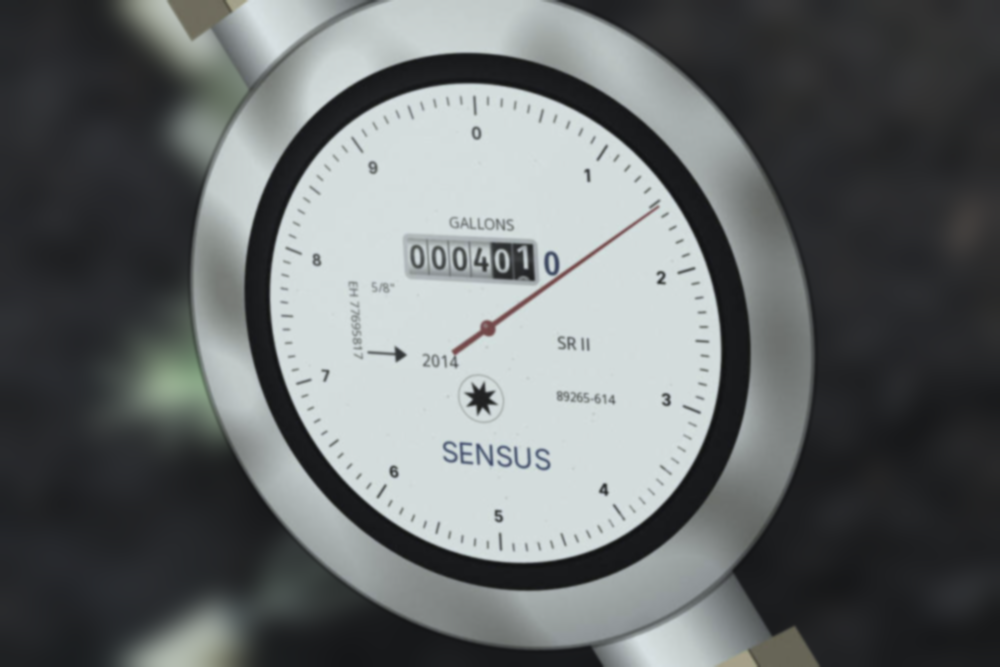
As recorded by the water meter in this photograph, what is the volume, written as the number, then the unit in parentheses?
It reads 4011.5 (gal)
